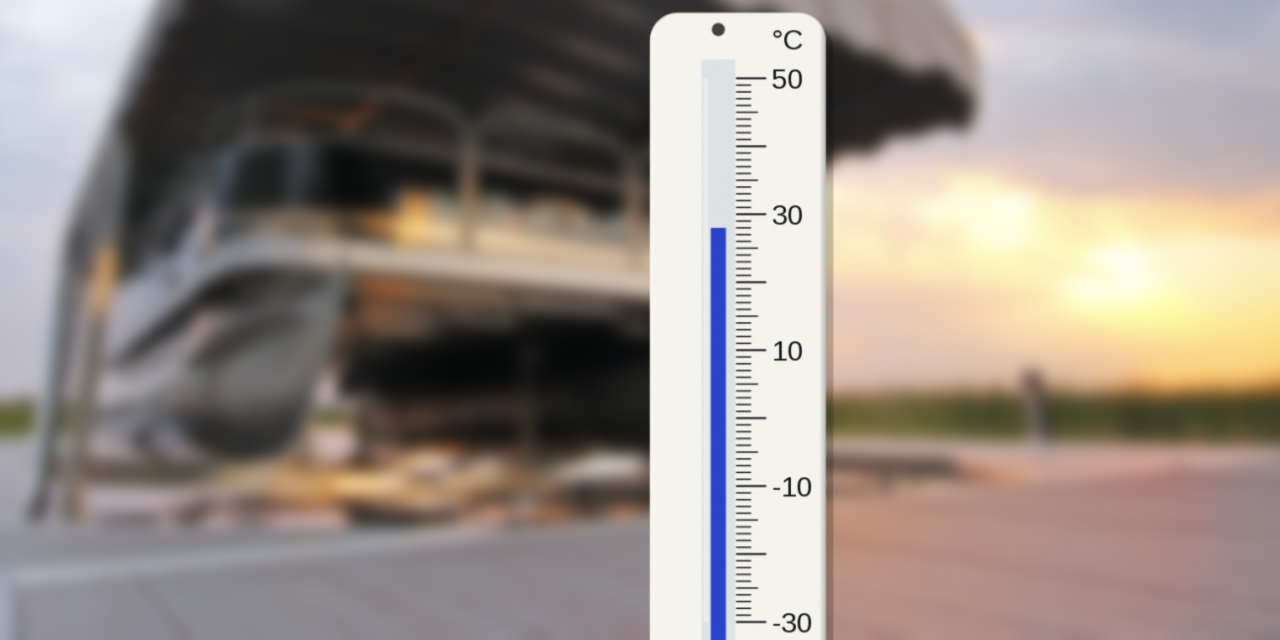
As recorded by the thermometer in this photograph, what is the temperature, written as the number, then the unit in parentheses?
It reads 28 (°C)
